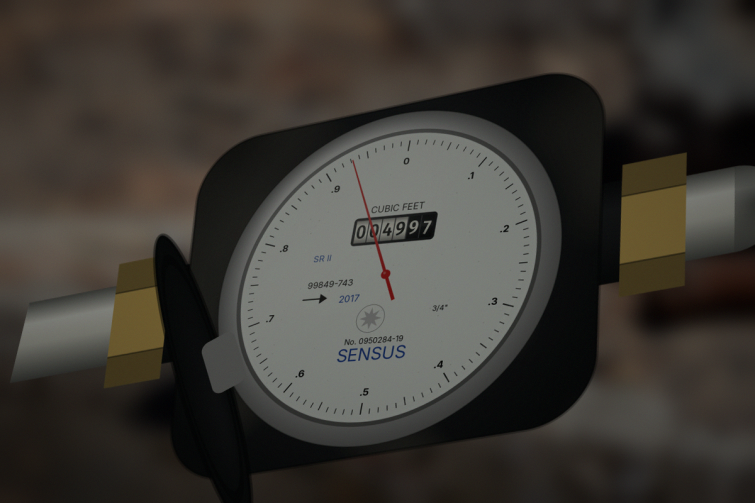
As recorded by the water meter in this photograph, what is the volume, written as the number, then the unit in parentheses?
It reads 4996.93 (ft³)
